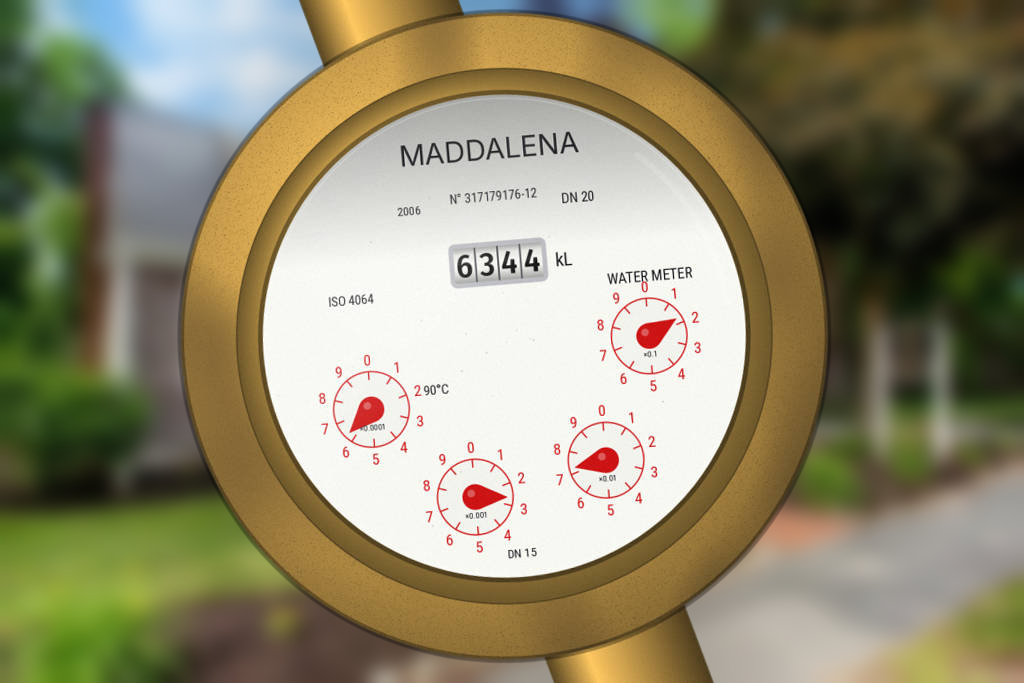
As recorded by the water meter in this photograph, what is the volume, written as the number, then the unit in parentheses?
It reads 6344.1726 (kL)
